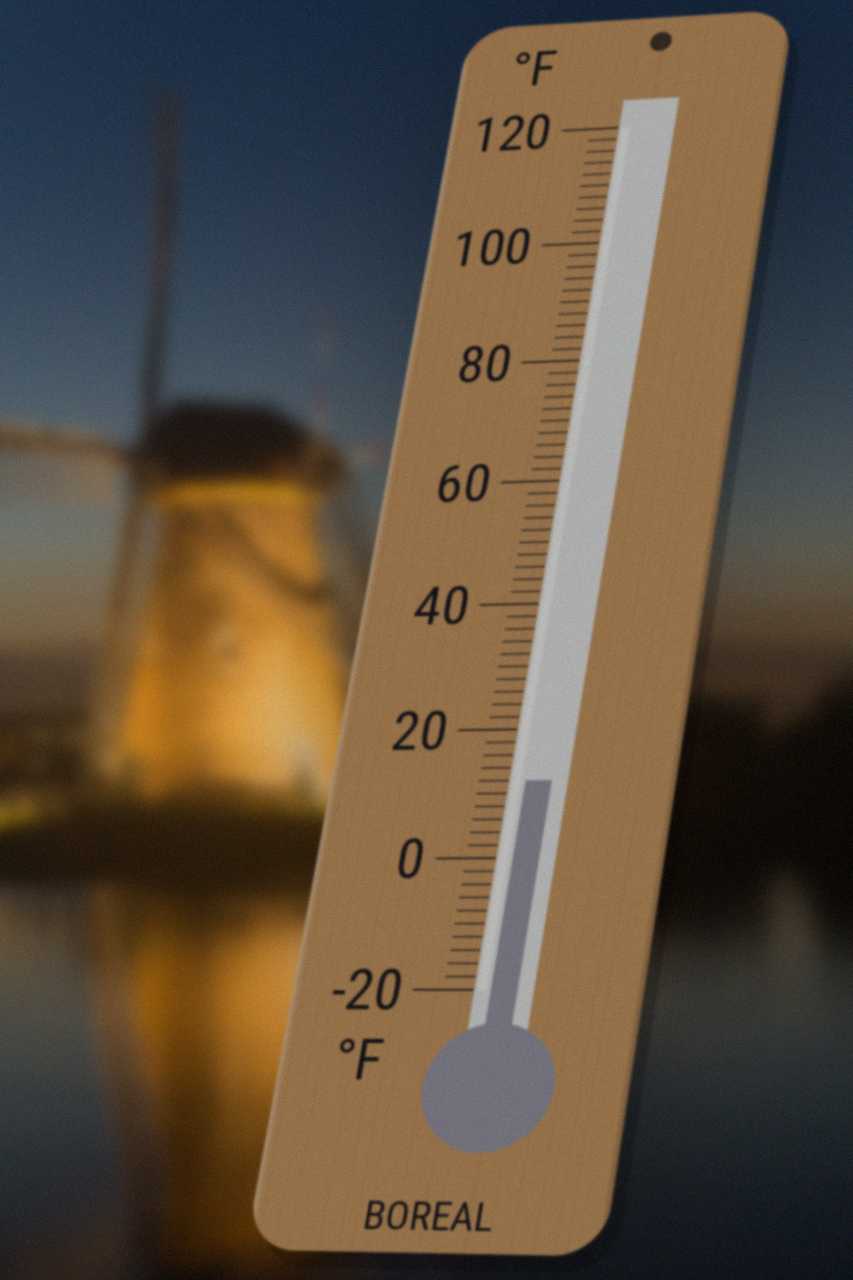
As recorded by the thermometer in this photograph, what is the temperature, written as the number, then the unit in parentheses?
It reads 12 (°F)
